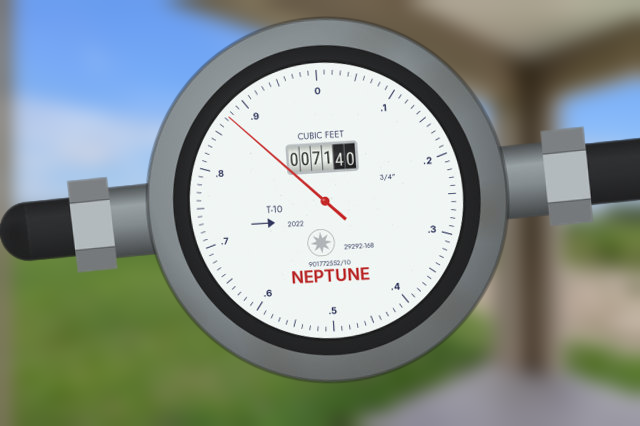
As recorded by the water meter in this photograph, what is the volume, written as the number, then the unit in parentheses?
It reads 7139.87 (ft³)
